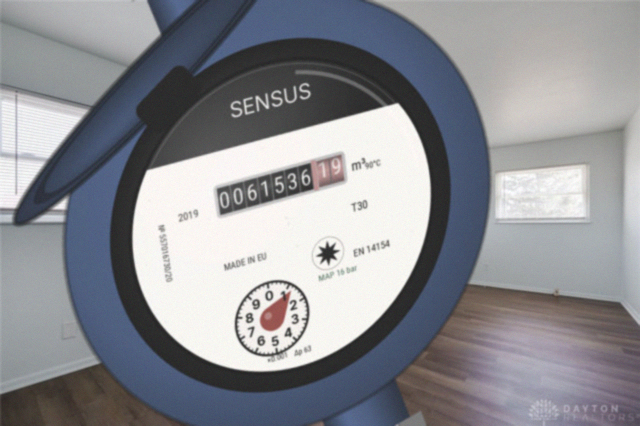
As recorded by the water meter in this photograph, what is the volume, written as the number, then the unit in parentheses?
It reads 61536.191 (m³)
